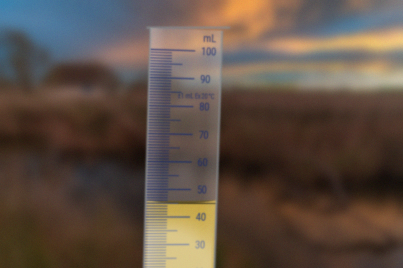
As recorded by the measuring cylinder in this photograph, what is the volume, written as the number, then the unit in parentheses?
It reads 45 (mL)
